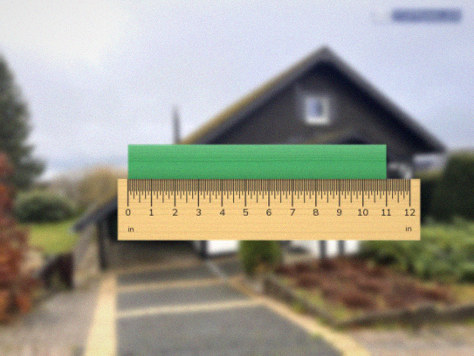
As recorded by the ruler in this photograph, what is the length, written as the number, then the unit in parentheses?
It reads 11 (in)
